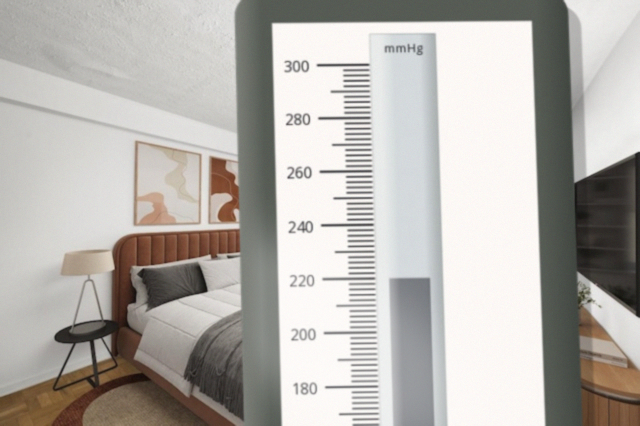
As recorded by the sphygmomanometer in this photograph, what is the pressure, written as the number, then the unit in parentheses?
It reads 220 (mmHg)
